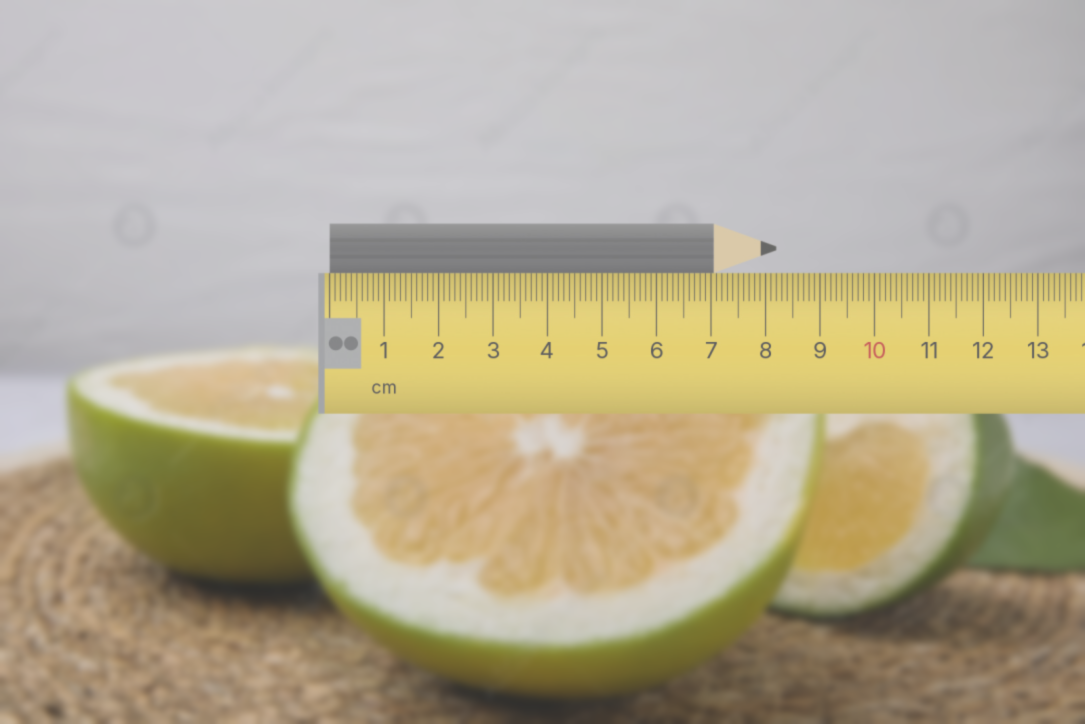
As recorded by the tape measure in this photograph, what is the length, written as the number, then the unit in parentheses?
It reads 8.2 (cm)
